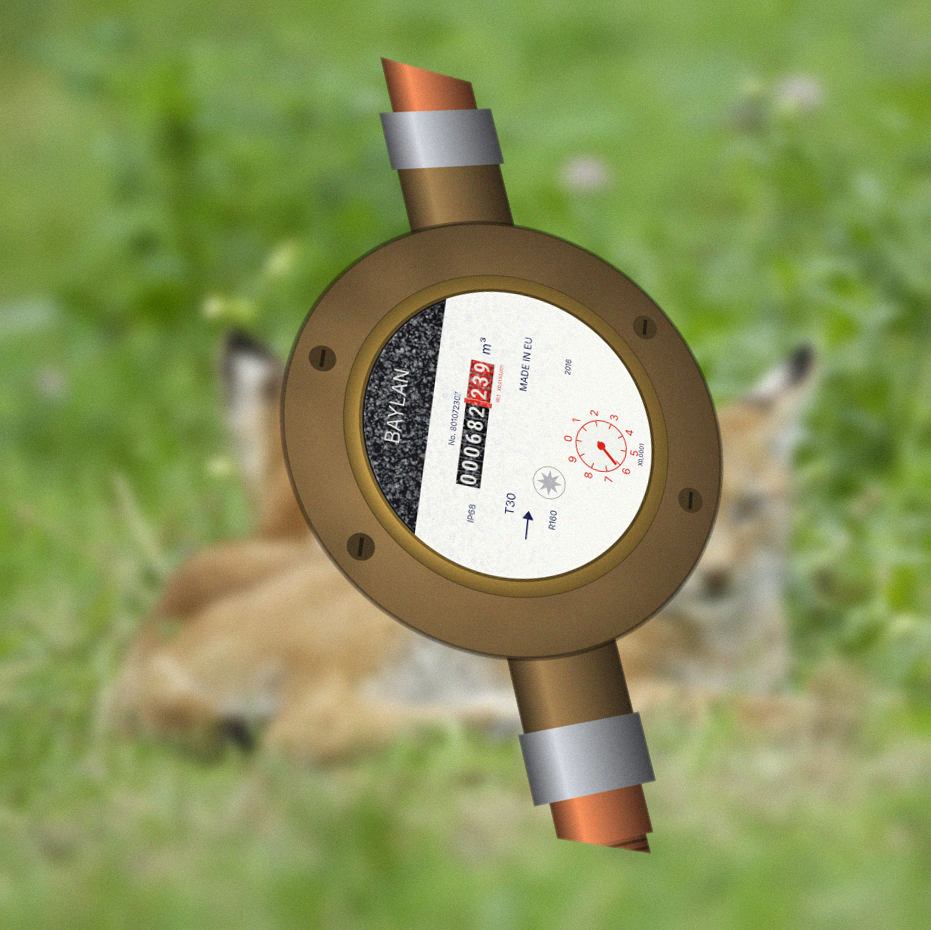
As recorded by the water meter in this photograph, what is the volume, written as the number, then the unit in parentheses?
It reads 682.2396 (m³)
